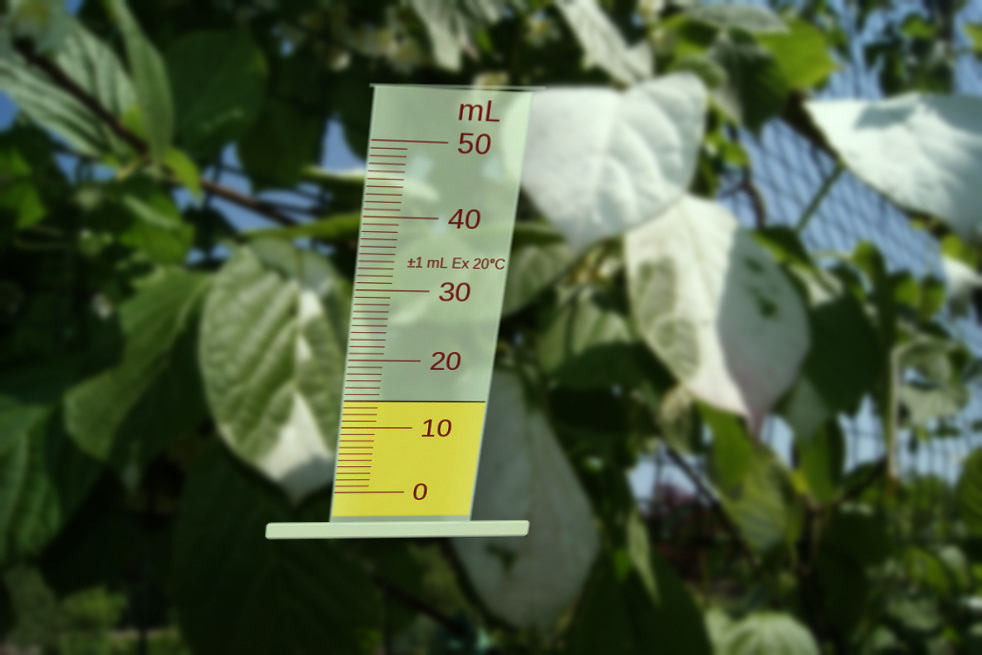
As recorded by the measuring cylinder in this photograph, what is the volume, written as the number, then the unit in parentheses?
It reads 14 (mL)
